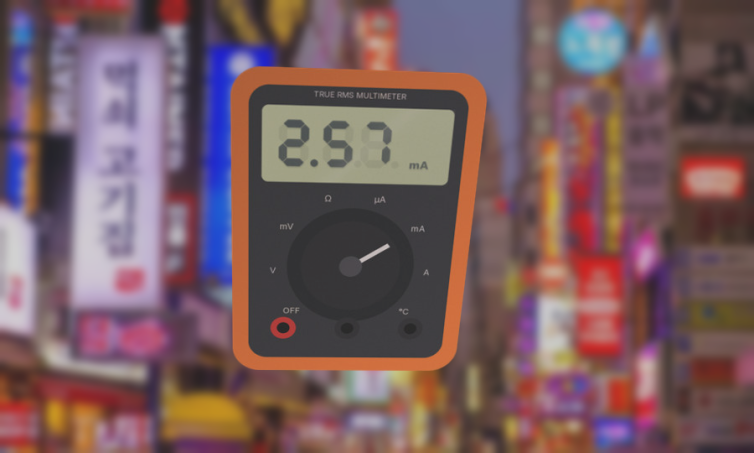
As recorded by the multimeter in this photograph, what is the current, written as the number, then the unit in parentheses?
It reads 2.57 (mA)
